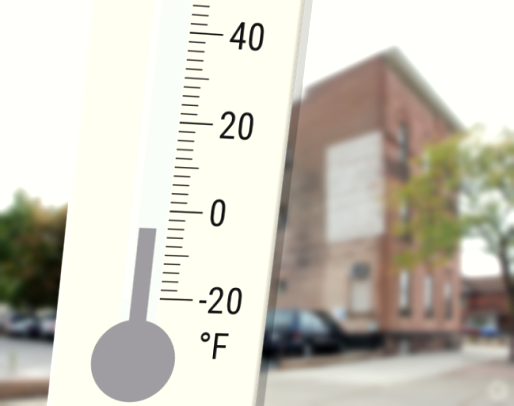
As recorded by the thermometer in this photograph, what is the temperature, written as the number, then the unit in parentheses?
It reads -4 (°F)
